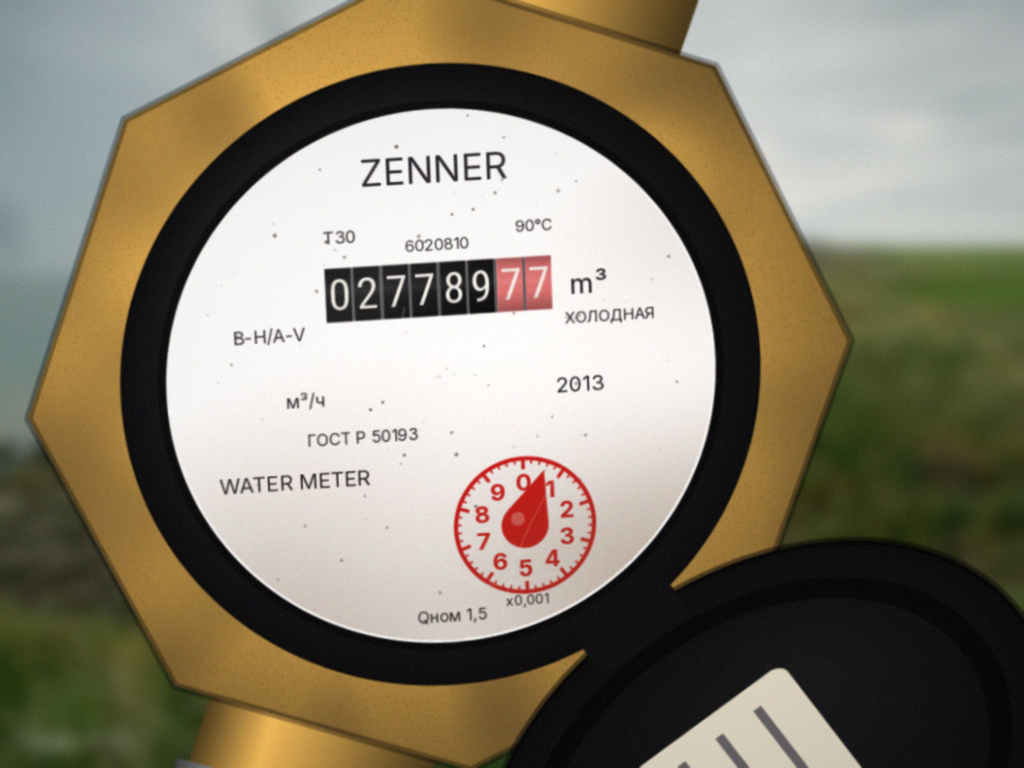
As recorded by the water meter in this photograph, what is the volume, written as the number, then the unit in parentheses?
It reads 27789.770 (m³)
